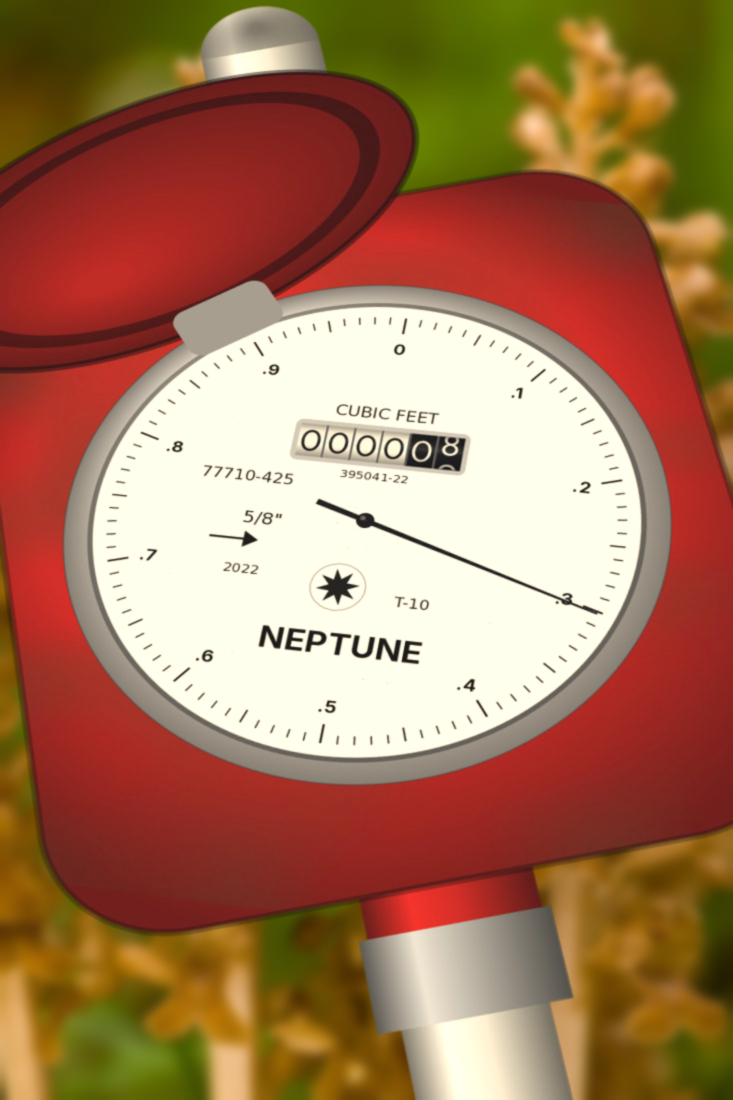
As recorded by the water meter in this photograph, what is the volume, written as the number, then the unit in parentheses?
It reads 8.30 (ft³)
